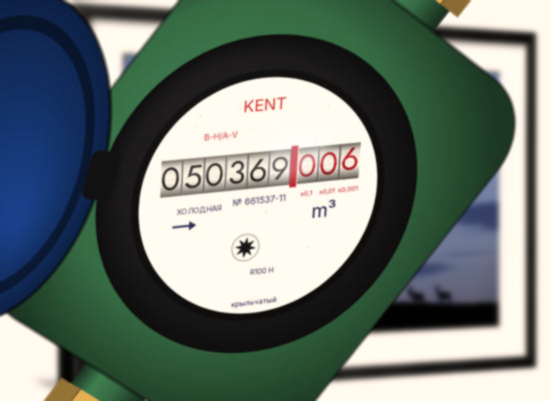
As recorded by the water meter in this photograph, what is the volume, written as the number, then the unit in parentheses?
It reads 50369.006 (m³)
